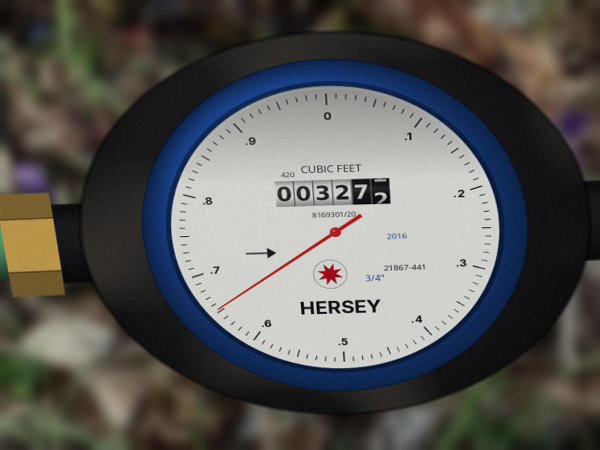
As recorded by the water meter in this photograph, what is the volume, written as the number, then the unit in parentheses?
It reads 3271.65 (ft³)
